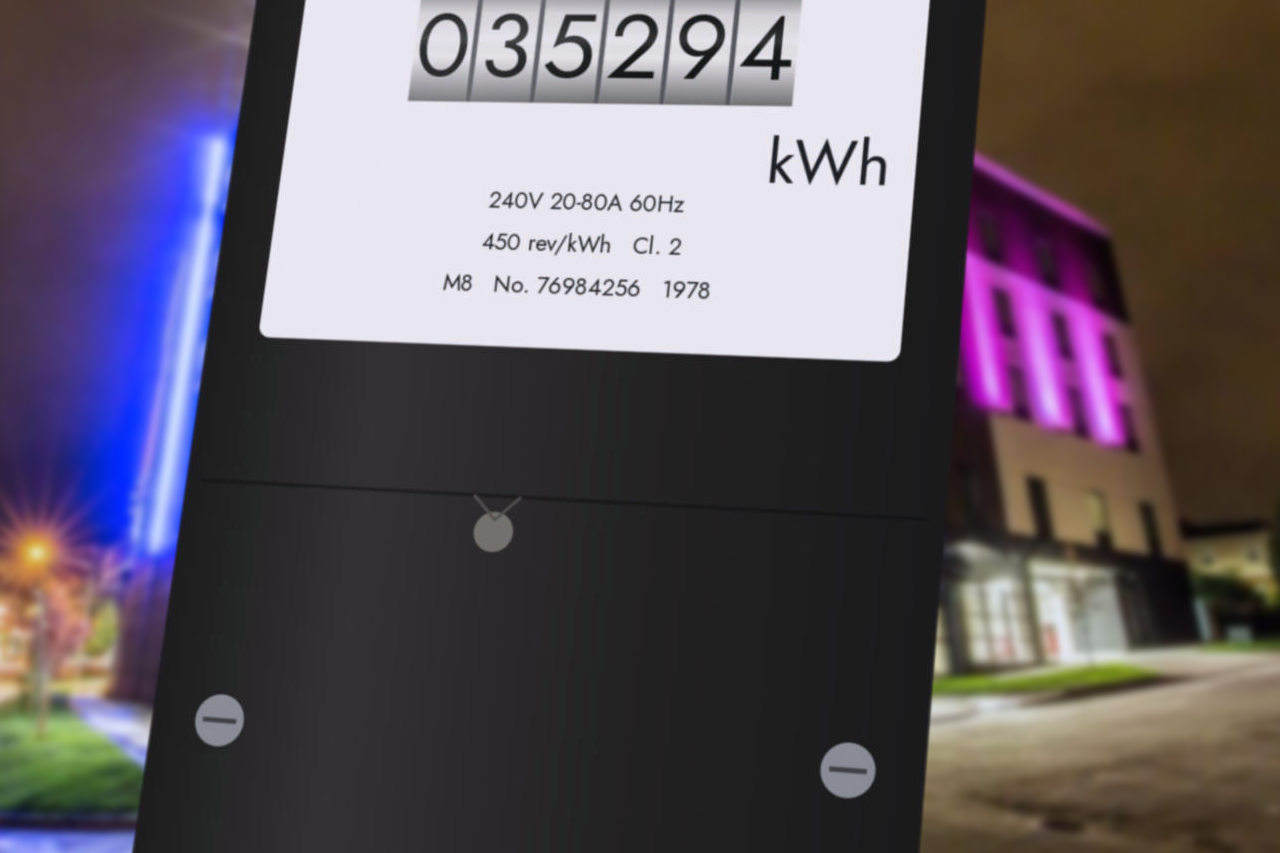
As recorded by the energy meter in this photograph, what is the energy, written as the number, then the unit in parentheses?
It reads 35294 (kWh)
